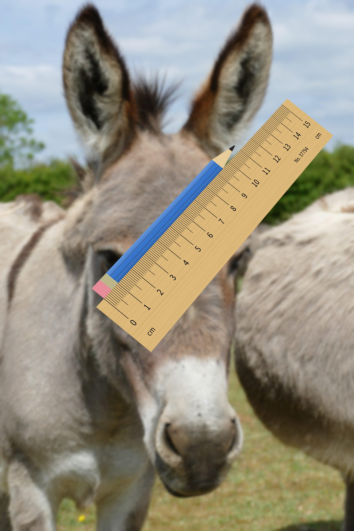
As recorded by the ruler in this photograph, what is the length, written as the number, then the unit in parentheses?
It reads 11 (cm)
